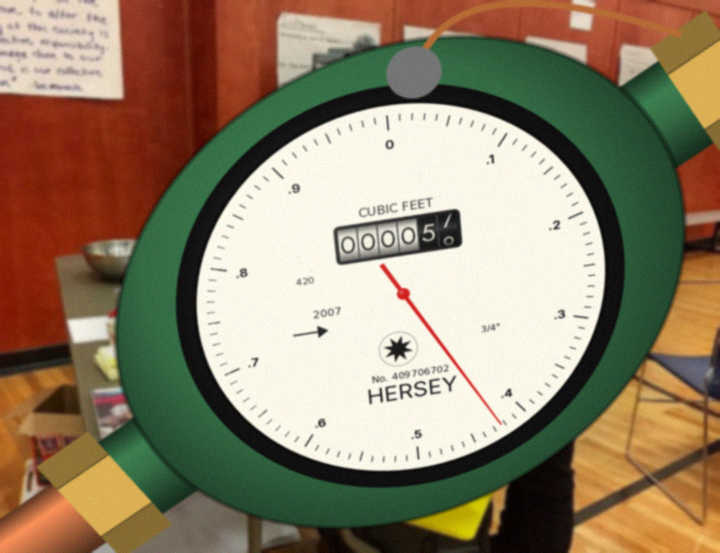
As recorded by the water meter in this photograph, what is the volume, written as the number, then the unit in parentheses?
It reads 57.42 (ft³)
